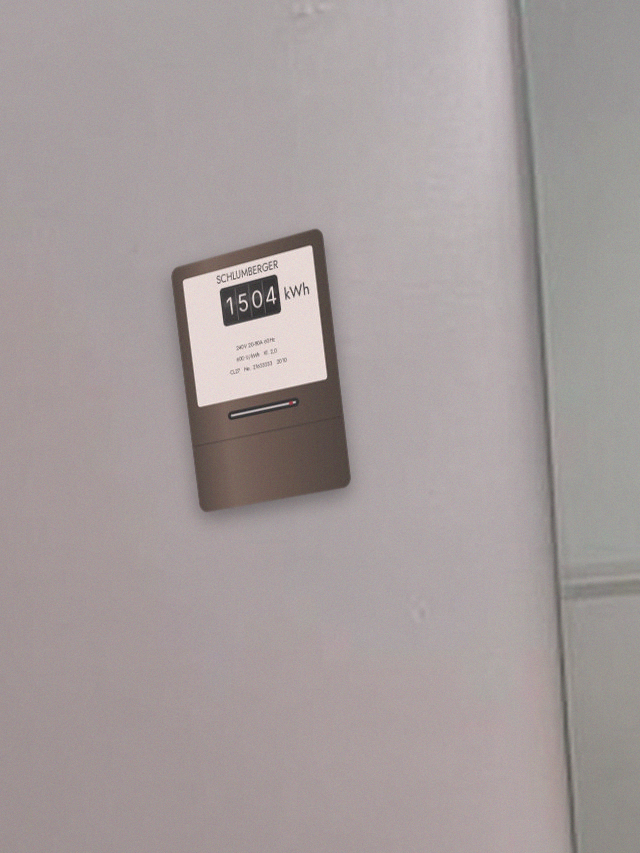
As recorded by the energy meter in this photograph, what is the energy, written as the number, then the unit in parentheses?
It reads 1504 (kWh)
